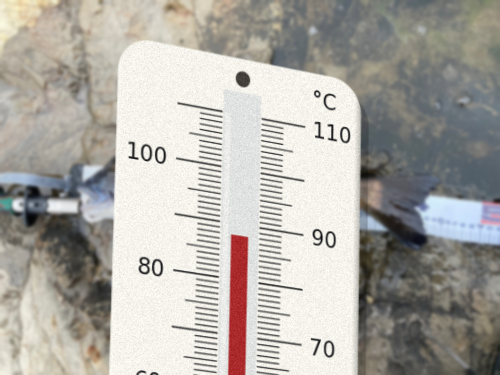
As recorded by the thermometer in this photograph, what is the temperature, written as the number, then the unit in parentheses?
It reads 88 (°C)
